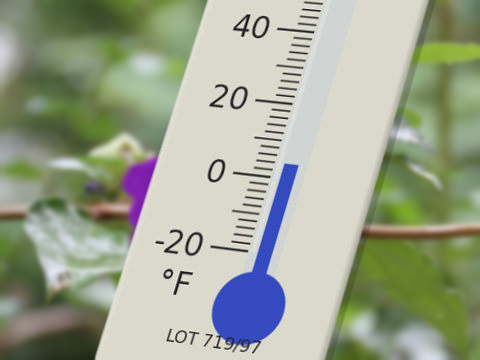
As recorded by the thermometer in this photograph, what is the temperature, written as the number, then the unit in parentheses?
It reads 4 (°F)
